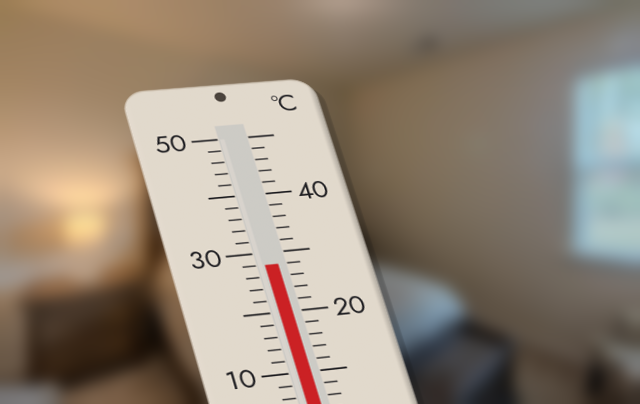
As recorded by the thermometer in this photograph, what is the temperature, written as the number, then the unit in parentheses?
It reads 28 (°C)
